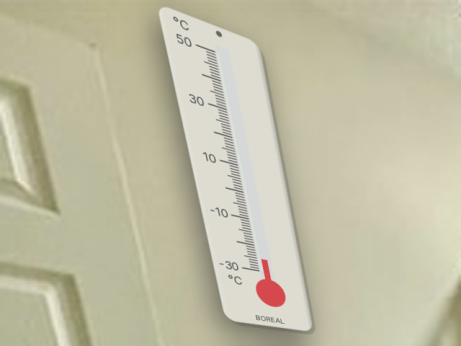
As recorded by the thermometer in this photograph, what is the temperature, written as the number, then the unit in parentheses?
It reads -25 (°C)
